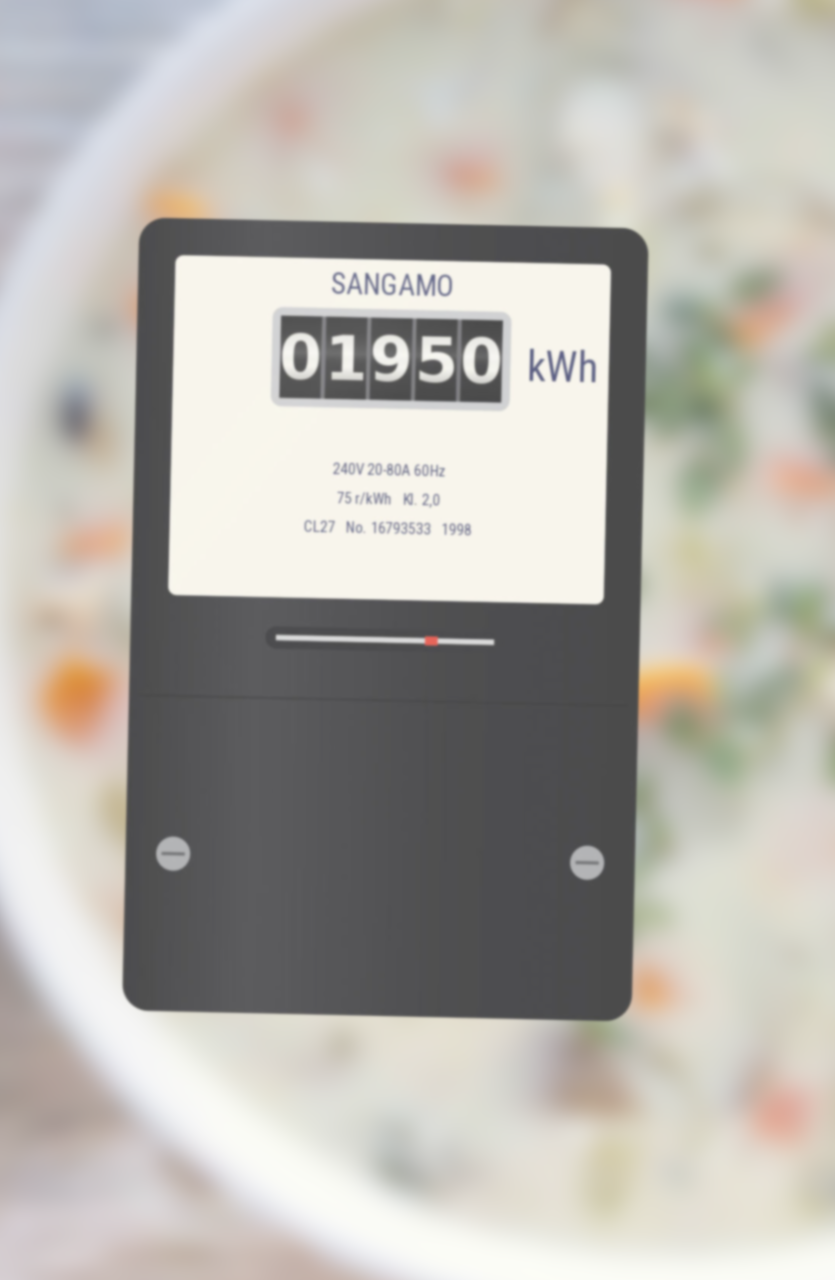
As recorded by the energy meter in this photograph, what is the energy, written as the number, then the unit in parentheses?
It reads 1950 (kWh)
